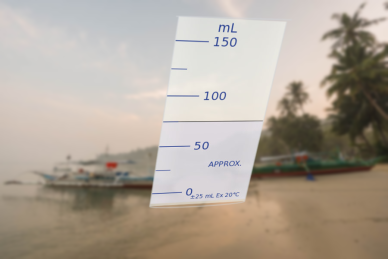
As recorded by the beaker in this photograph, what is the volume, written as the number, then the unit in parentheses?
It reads 75 (mL)
